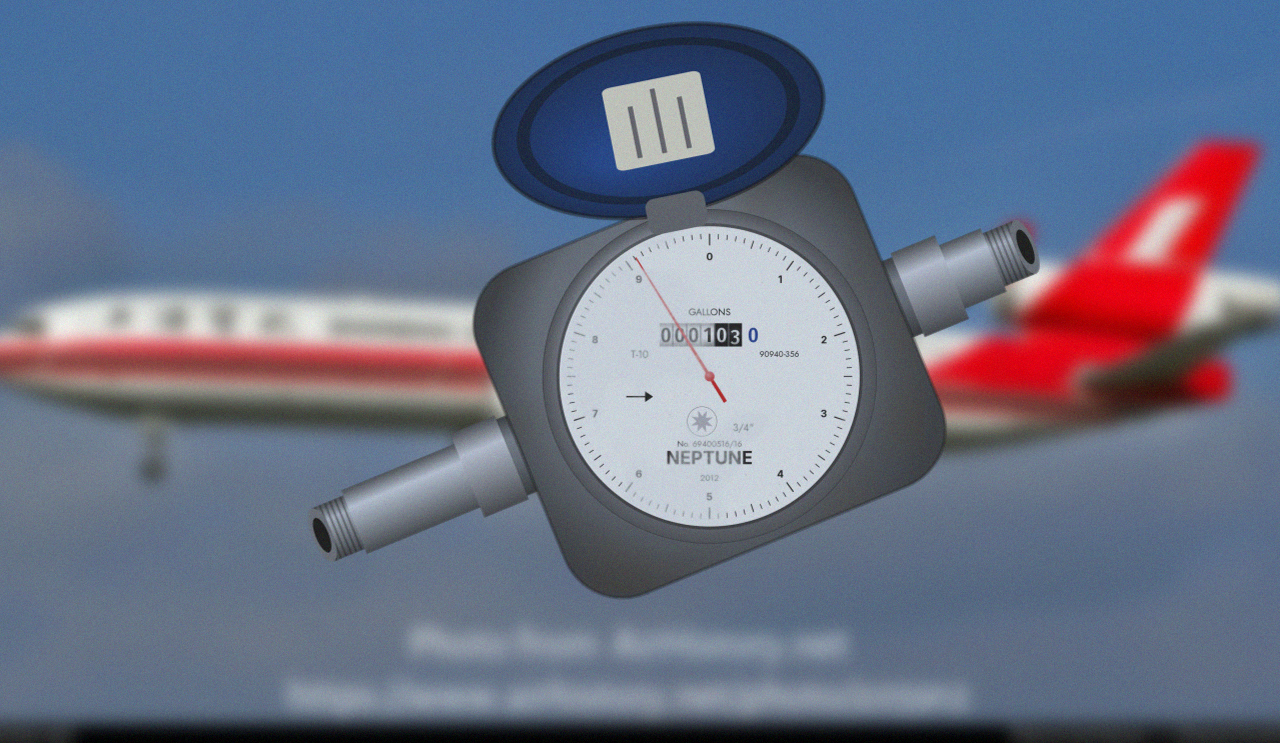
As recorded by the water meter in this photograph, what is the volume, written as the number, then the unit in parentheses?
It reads 1029.1 (gal)
